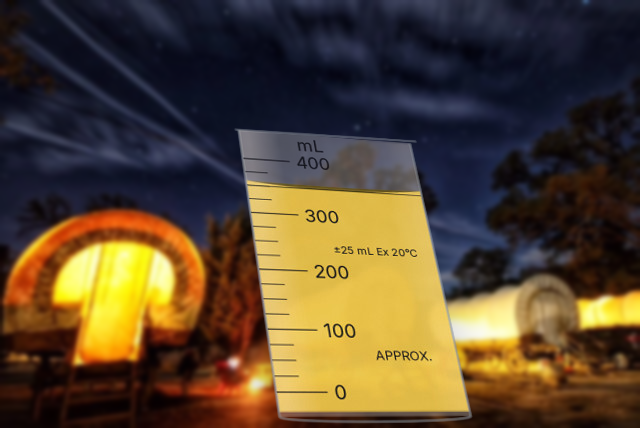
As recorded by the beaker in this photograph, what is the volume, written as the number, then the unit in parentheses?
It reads 350 (mL)
